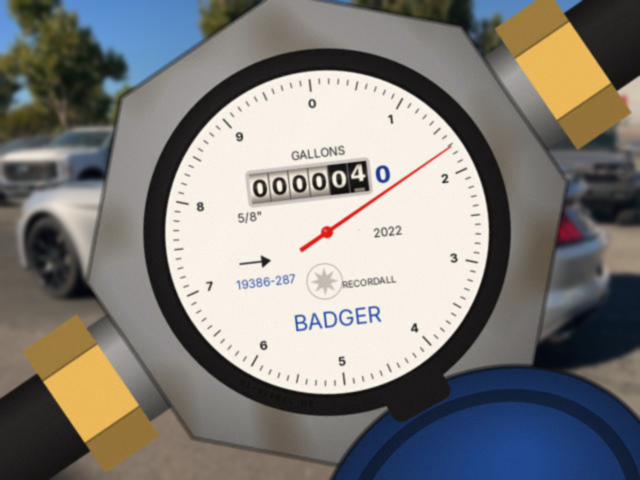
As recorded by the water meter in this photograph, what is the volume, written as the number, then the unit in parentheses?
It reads 41.7 (gal)
